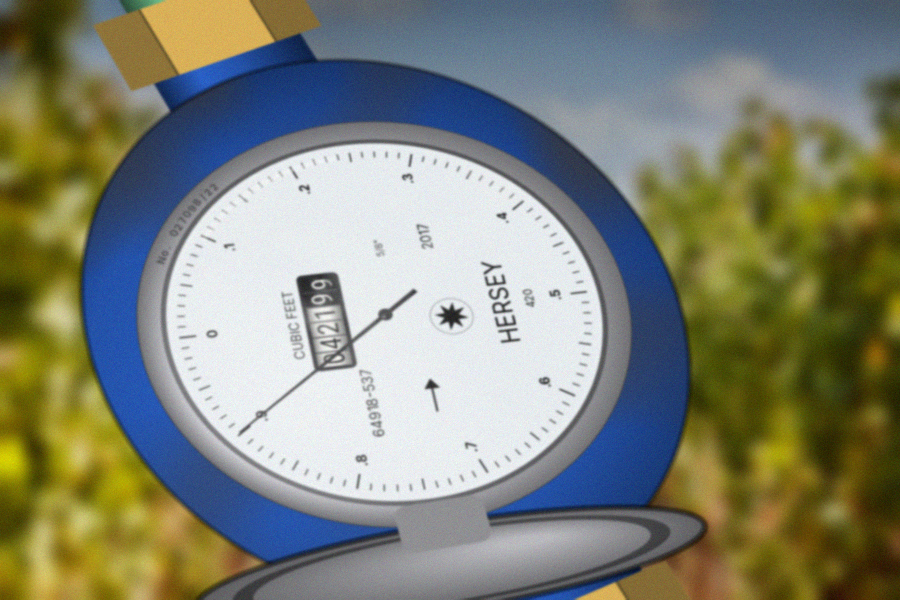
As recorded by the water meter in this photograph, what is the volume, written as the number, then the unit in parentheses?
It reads 42198.90 (ft³)
